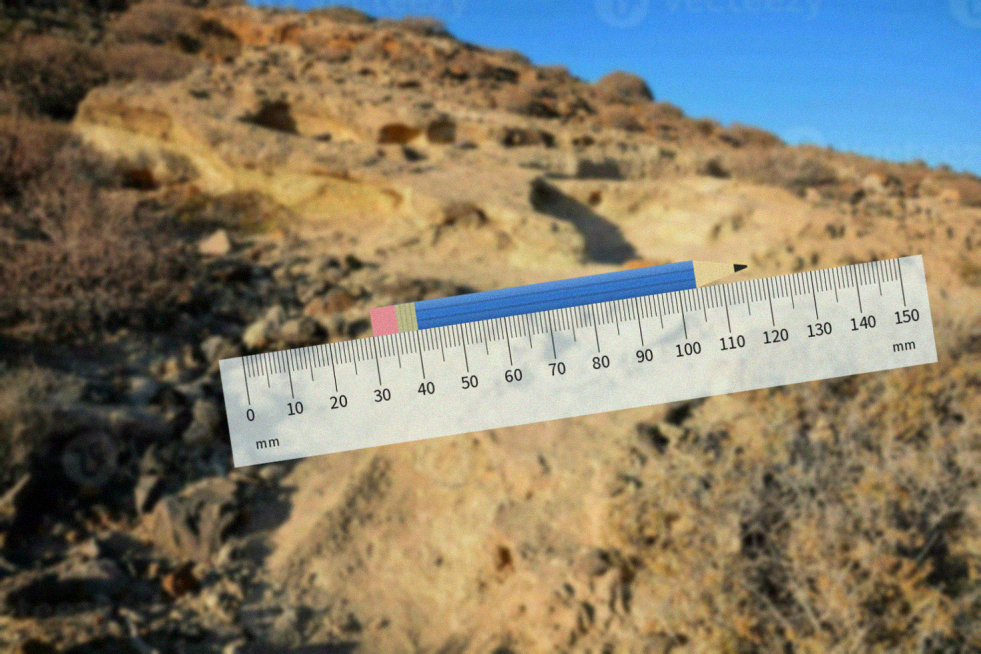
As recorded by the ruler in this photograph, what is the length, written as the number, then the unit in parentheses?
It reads 86 (mm)
